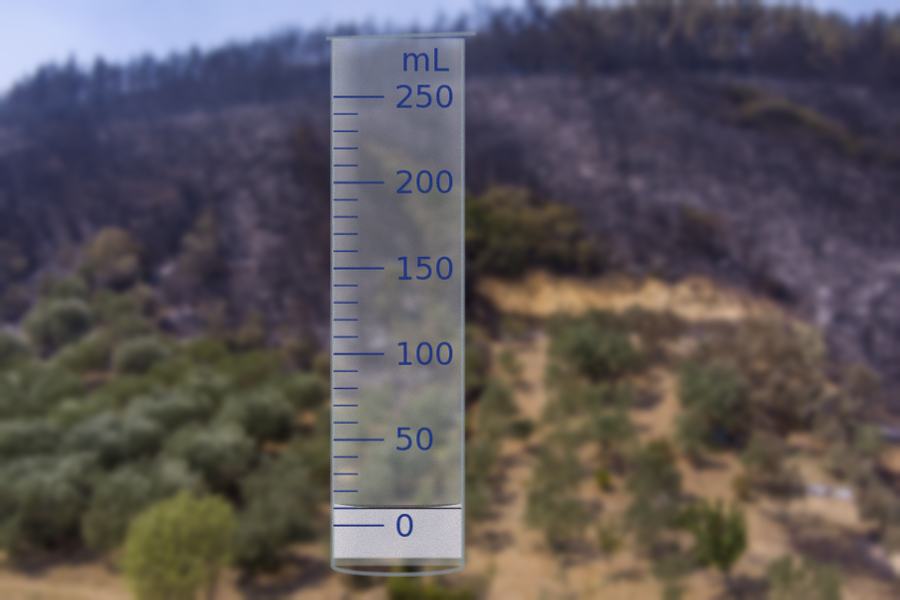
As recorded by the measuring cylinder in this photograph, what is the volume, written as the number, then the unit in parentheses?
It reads 10 (mL)
